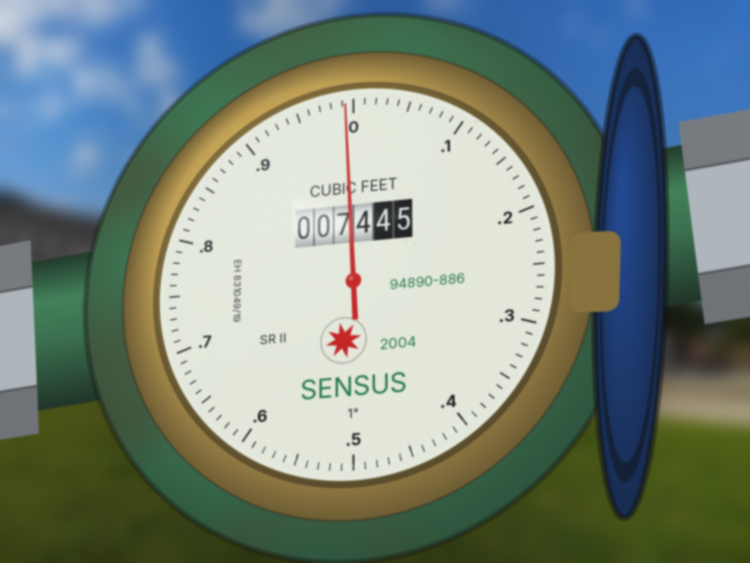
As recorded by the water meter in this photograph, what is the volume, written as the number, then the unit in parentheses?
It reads 7444.99 (ft³)
